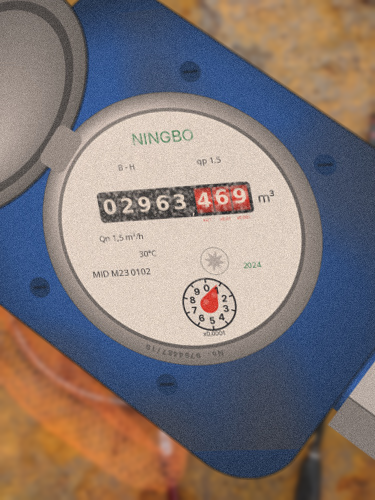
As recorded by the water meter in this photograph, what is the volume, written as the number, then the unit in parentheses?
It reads 2963.4690 (m³)
